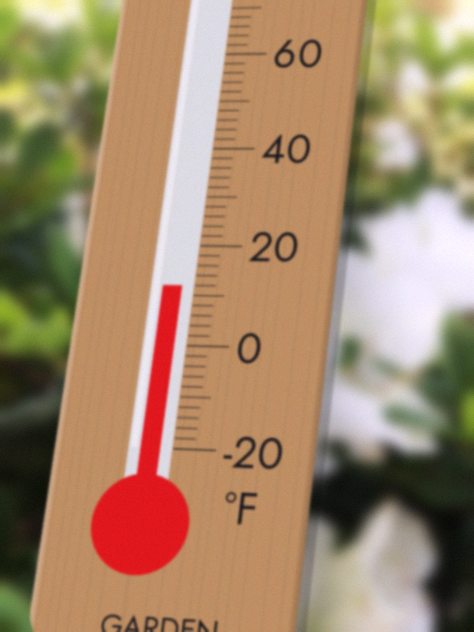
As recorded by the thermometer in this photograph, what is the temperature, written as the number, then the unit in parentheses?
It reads 12 (°F)
